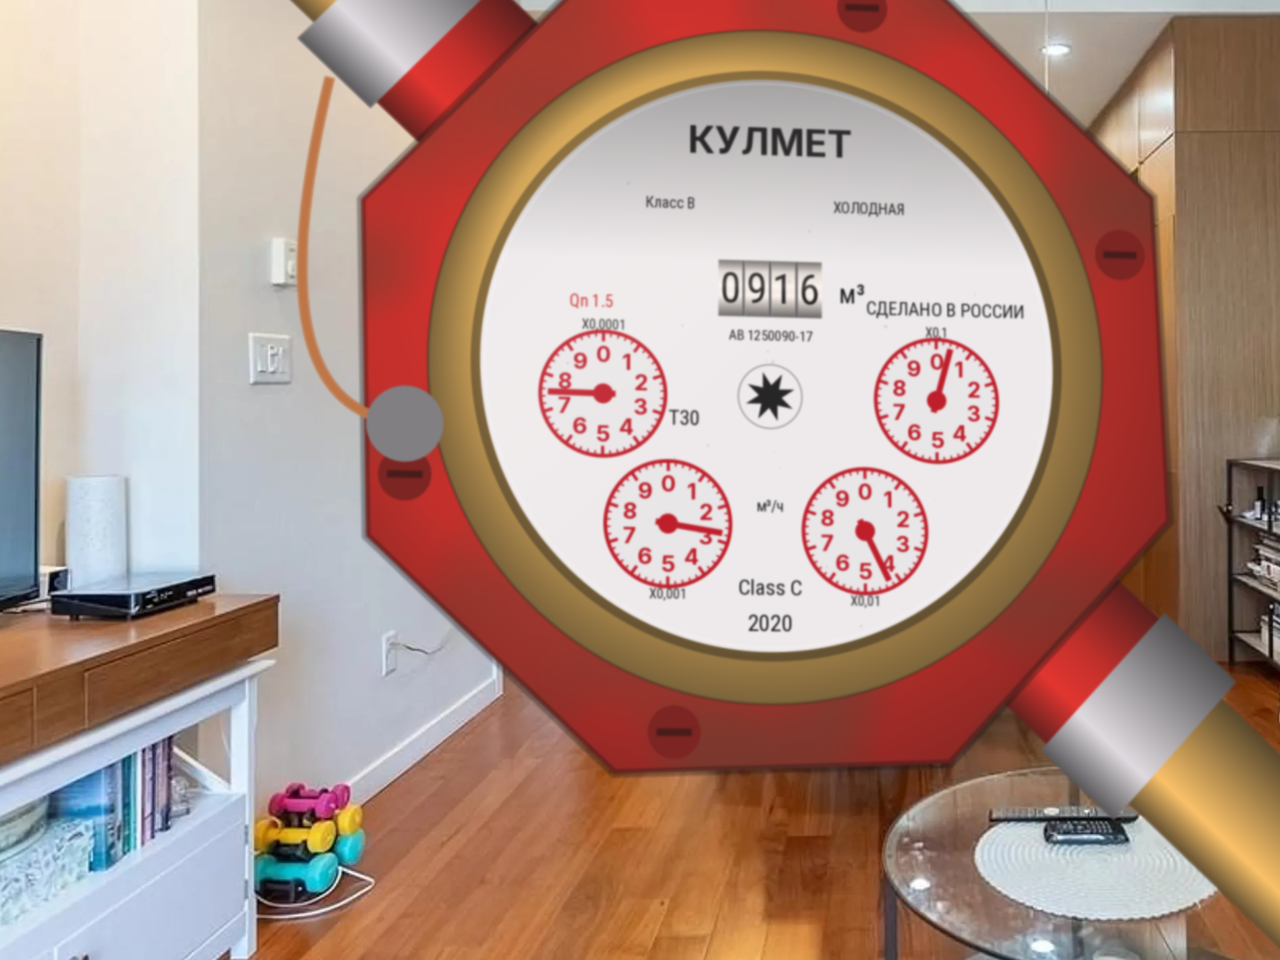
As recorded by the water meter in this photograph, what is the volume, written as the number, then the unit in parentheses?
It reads 916.0427 (m³)
